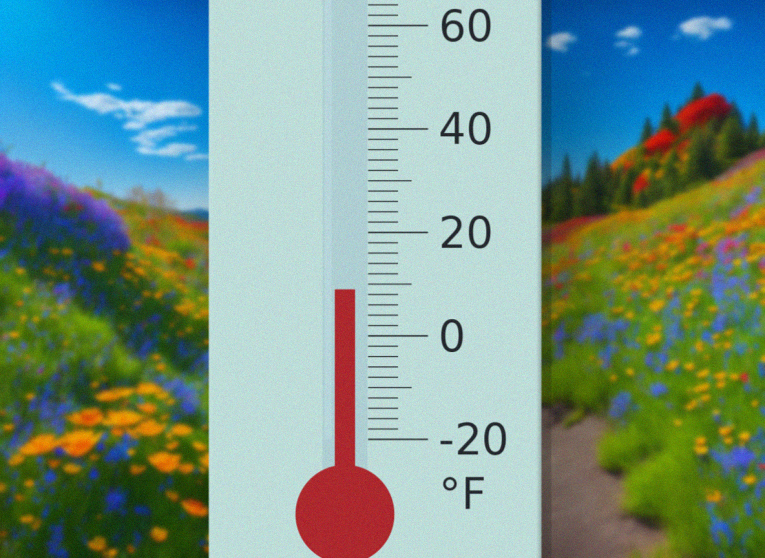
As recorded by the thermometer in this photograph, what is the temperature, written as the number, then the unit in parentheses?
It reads 9 (°F)
